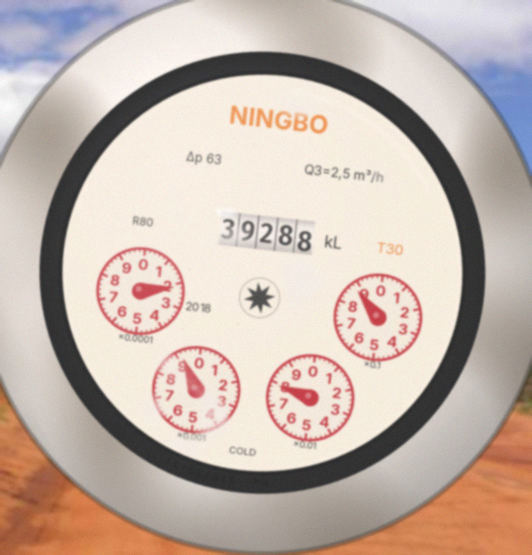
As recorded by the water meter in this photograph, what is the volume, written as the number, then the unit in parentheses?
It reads 39287.8792 (kL)
